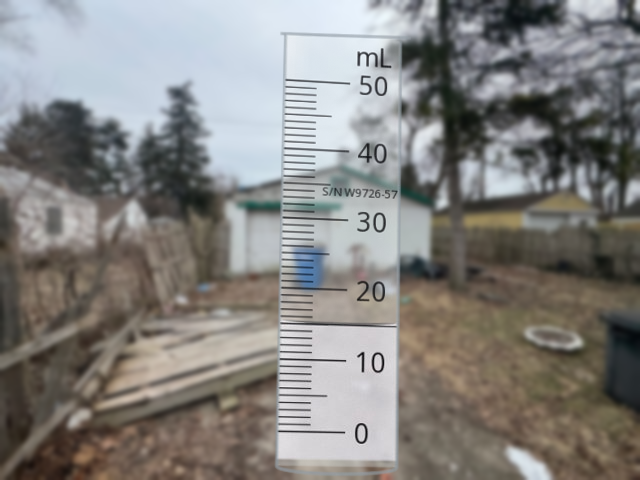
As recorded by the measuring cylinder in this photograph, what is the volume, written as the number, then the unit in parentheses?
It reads 15 (mL)
